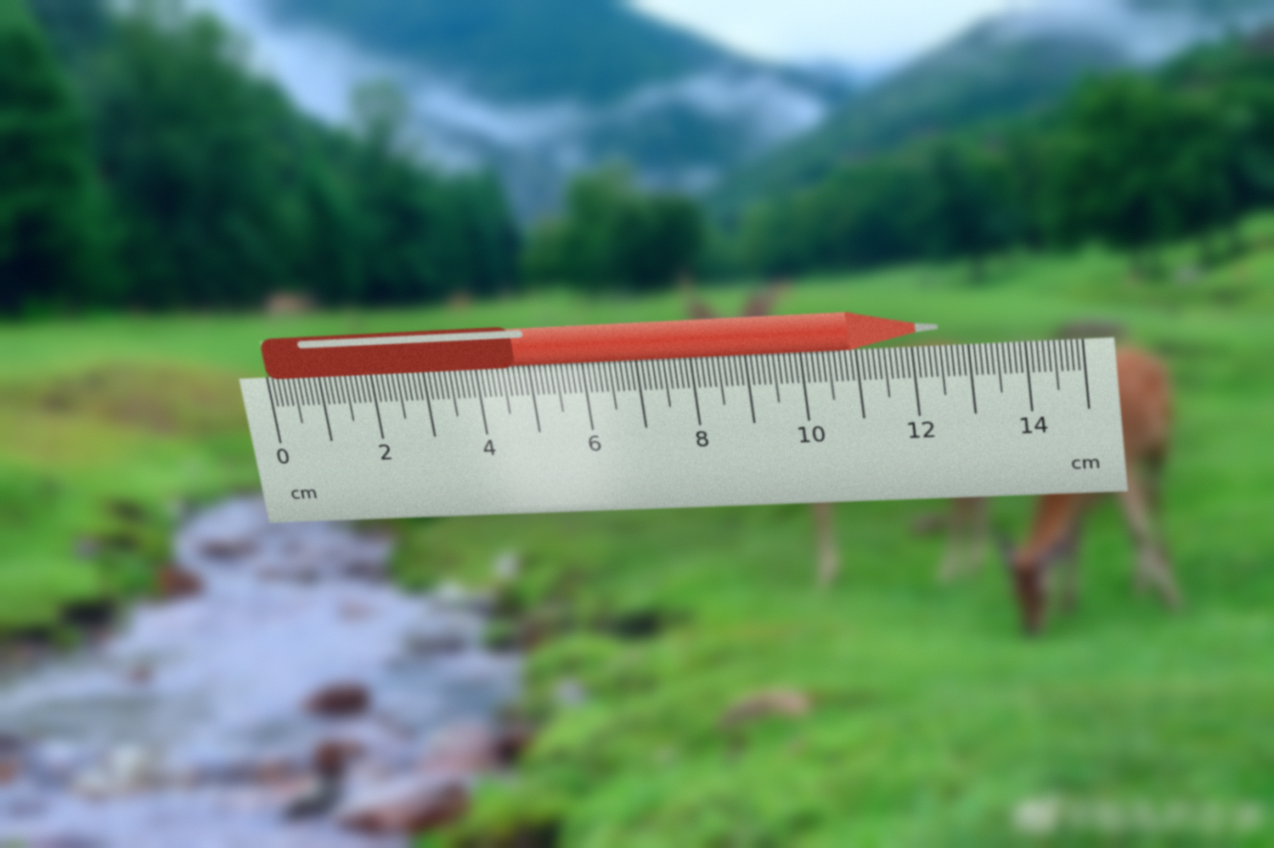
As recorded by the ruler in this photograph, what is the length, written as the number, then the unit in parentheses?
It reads 12.5 (cm)
